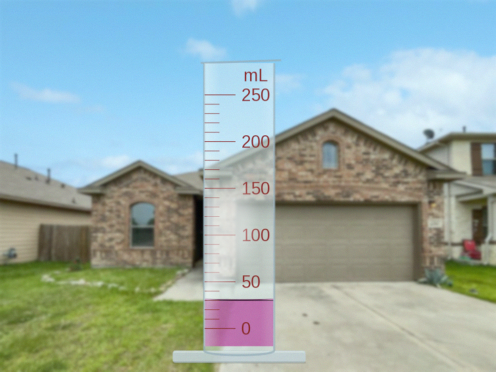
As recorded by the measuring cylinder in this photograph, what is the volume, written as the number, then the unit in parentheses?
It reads 30 (mL)
